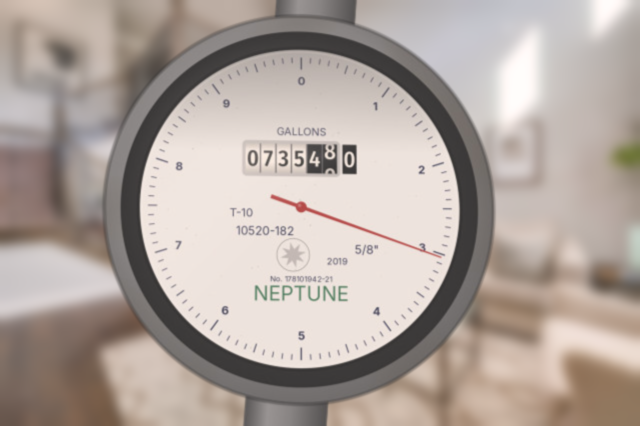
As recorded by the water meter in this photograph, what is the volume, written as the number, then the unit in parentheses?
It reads 735483.0 (gal)
